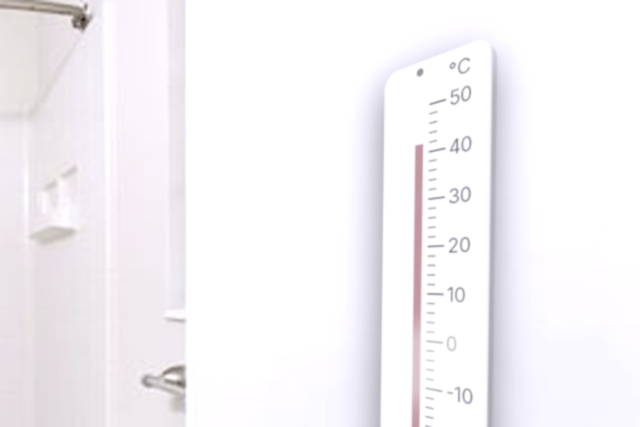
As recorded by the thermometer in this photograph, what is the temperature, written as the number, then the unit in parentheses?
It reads 42 (°C)
